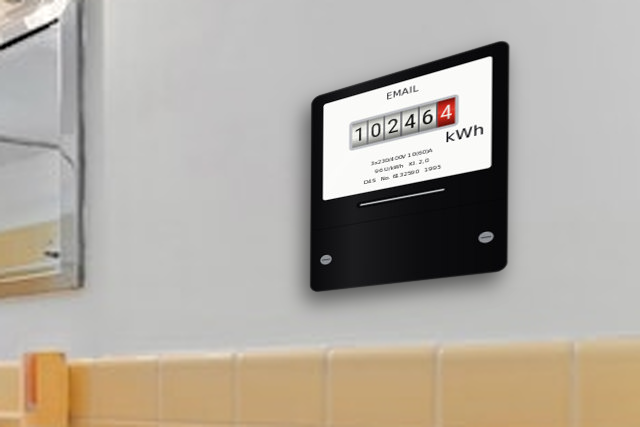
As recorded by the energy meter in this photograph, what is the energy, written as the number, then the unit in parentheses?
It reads 10246.4 (kWh)
